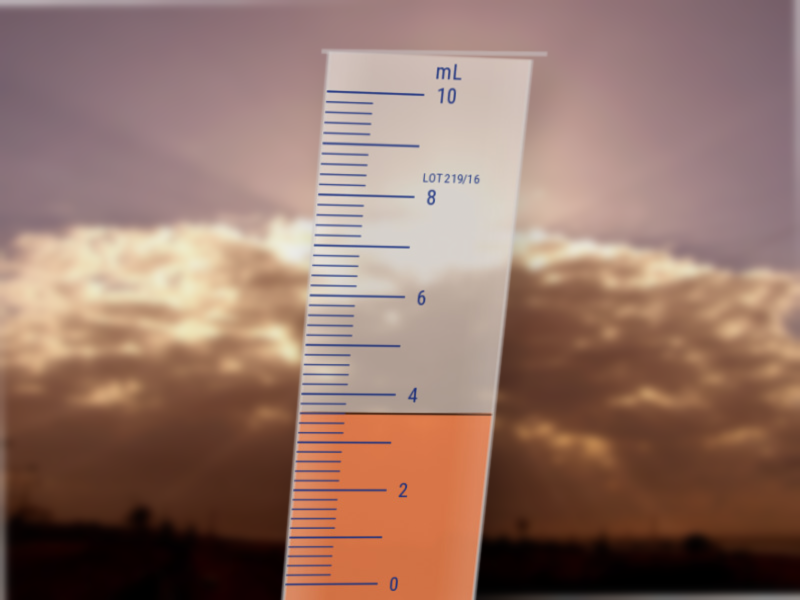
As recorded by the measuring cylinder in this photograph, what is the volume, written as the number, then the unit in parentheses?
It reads 3.6 (mL)
